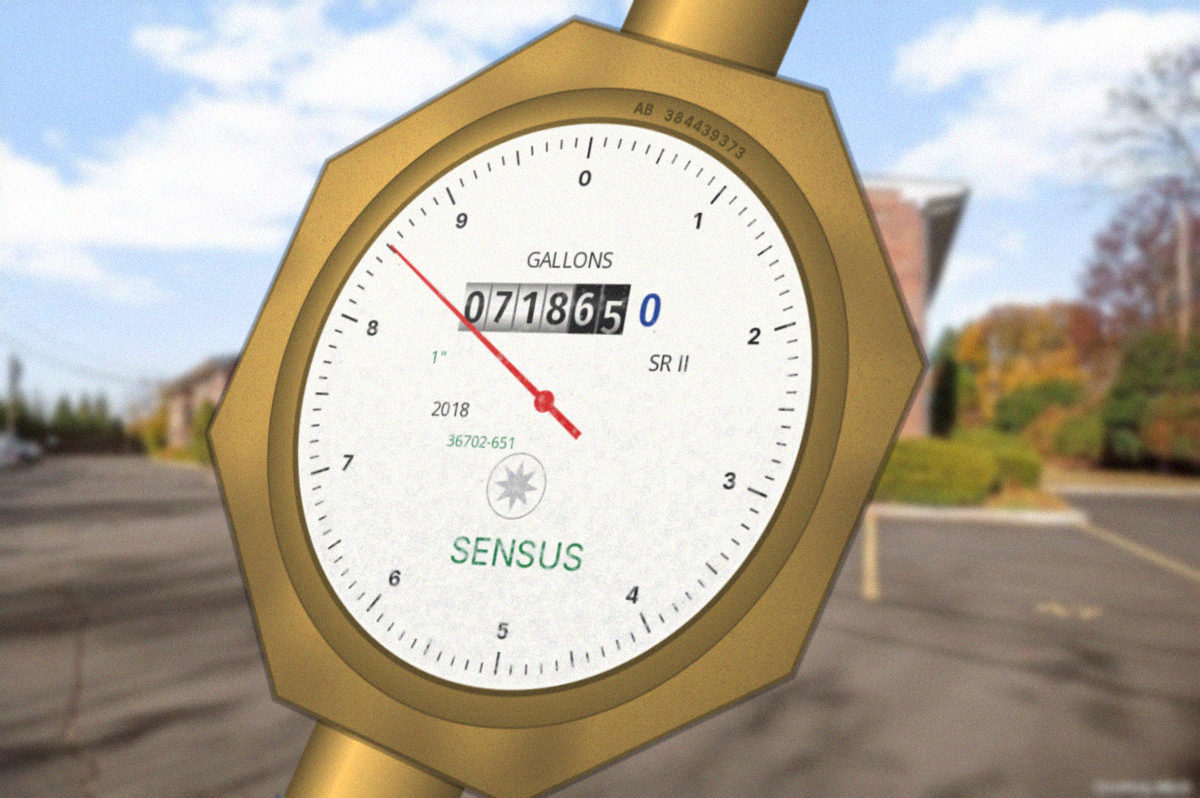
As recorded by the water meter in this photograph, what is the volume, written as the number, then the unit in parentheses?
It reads 718648.5 (gal)
